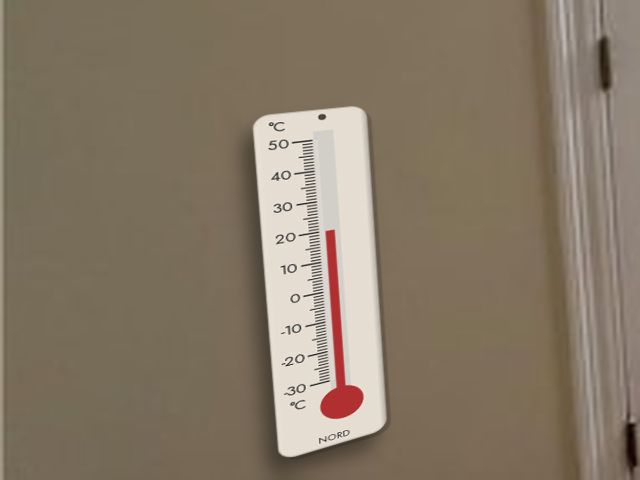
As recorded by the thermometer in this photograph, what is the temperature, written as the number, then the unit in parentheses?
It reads 20 (°C)
